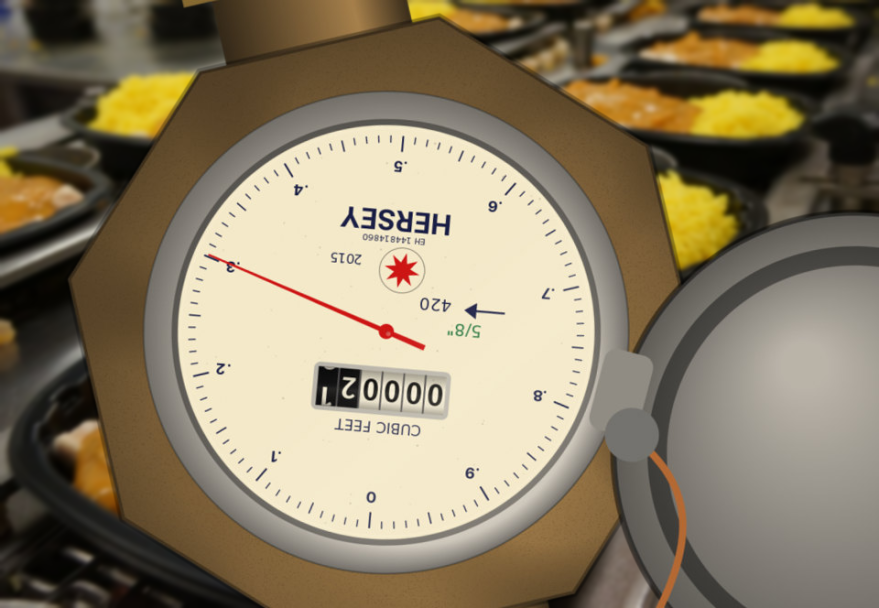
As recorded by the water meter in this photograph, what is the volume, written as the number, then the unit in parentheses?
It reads 21.30 (ft³)
